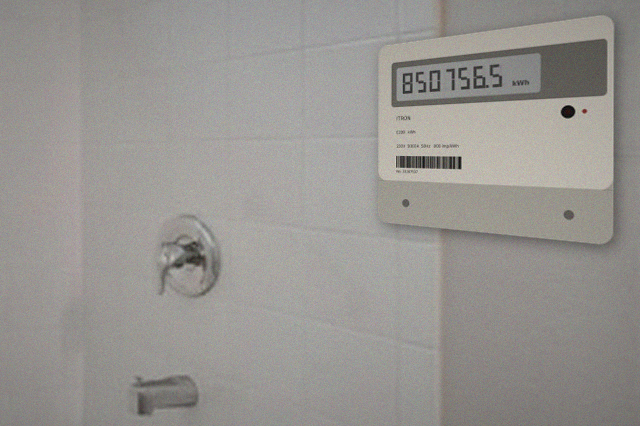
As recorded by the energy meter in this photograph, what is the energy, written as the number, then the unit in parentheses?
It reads 850756.5 (kWh)
